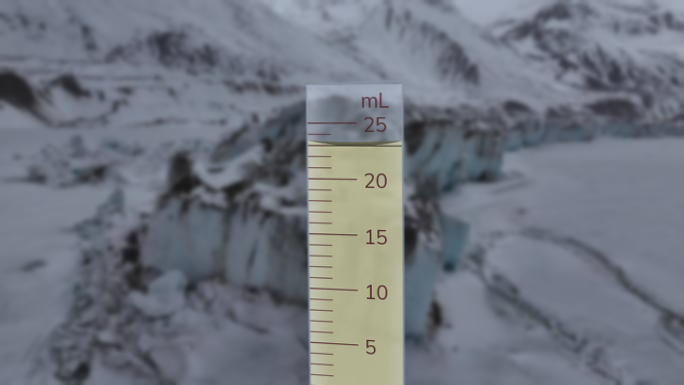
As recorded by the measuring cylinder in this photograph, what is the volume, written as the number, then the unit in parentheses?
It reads 23 (mL)
